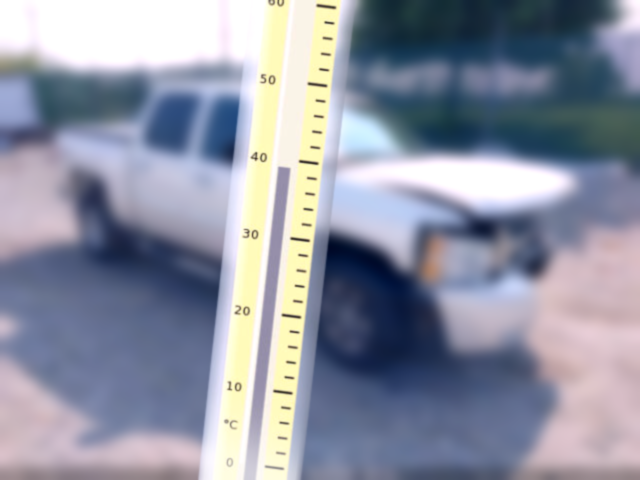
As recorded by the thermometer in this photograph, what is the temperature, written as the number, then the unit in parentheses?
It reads 39 (°C)
